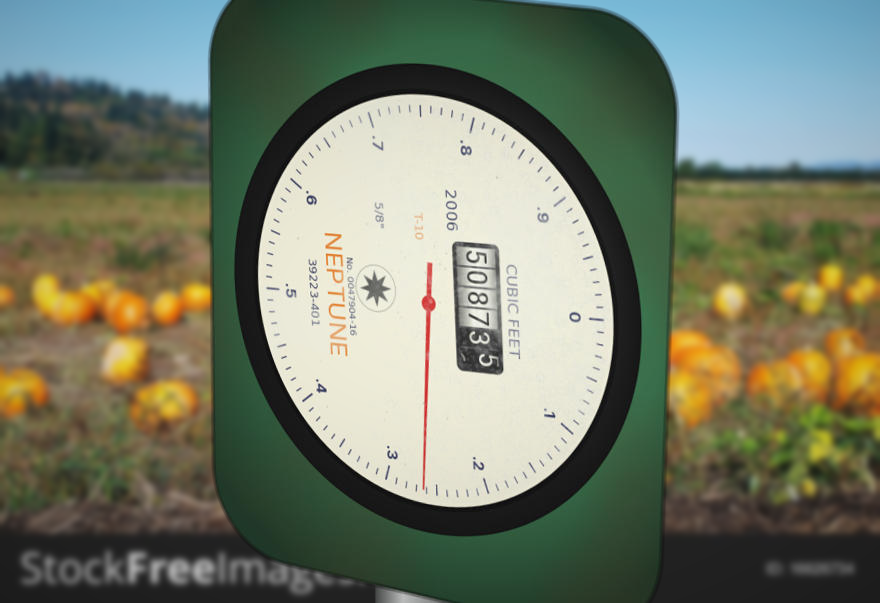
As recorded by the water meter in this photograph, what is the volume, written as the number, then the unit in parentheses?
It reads 508735.26 (ft³)
